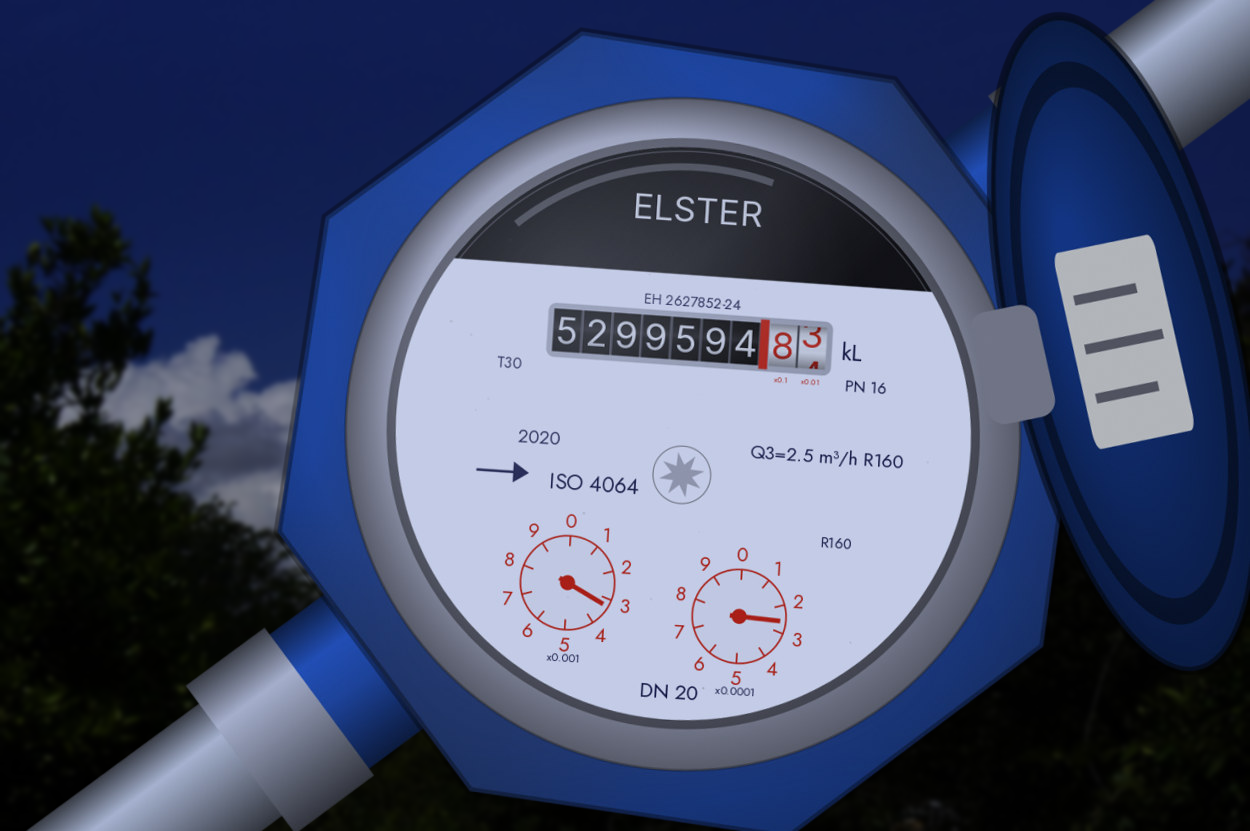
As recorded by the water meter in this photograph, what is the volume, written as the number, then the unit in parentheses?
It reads 5299594.8332 (kL)
